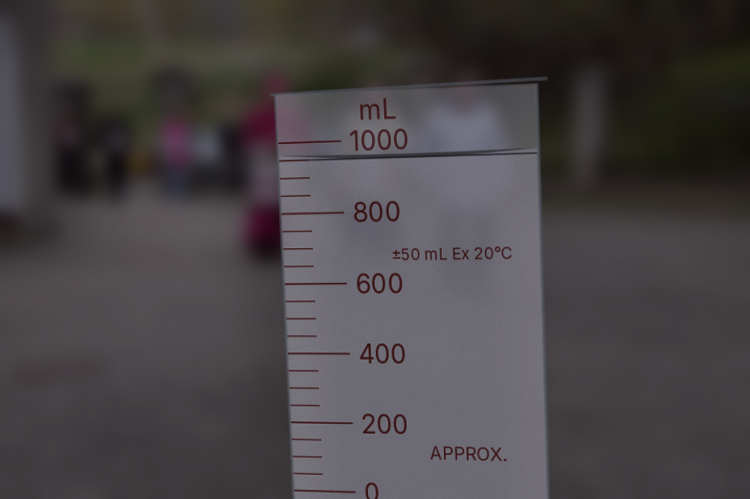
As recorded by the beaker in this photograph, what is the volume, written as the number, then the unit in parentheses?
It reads 950 (mL)
